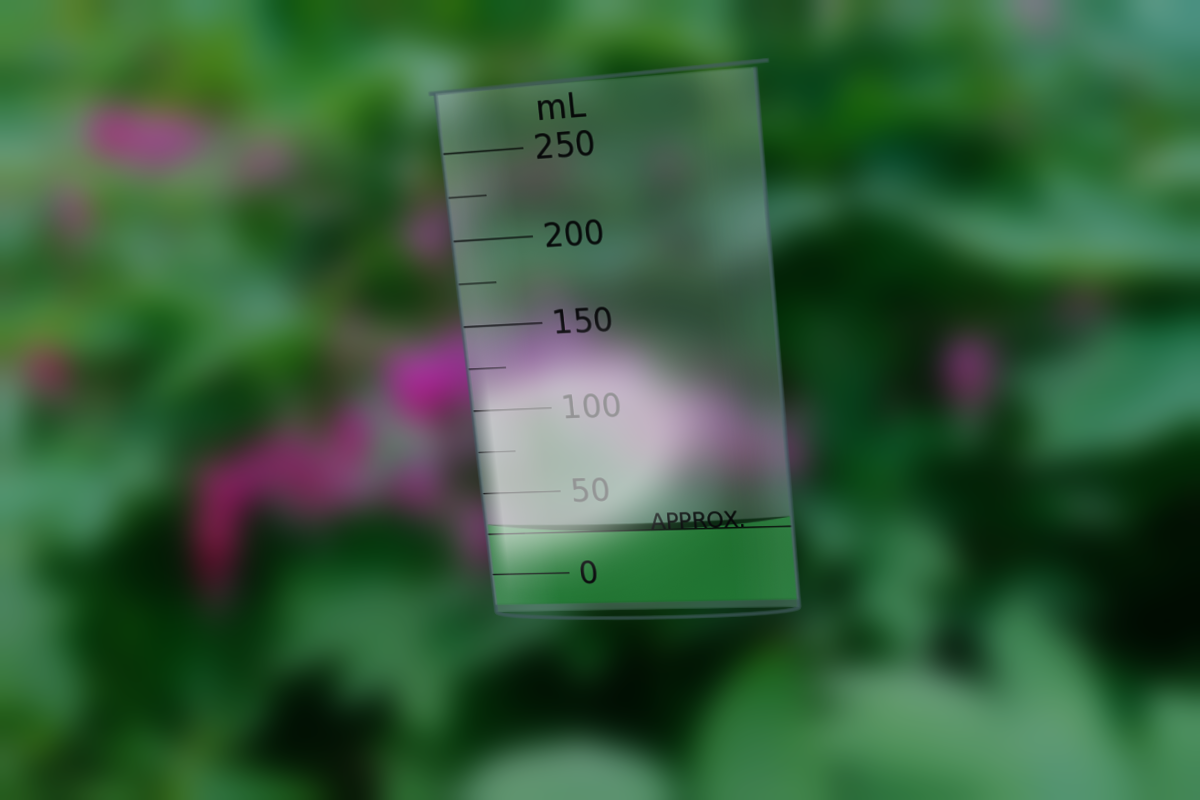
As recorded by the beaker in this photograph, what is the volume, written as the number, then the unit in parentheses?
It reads 25 (mL)
